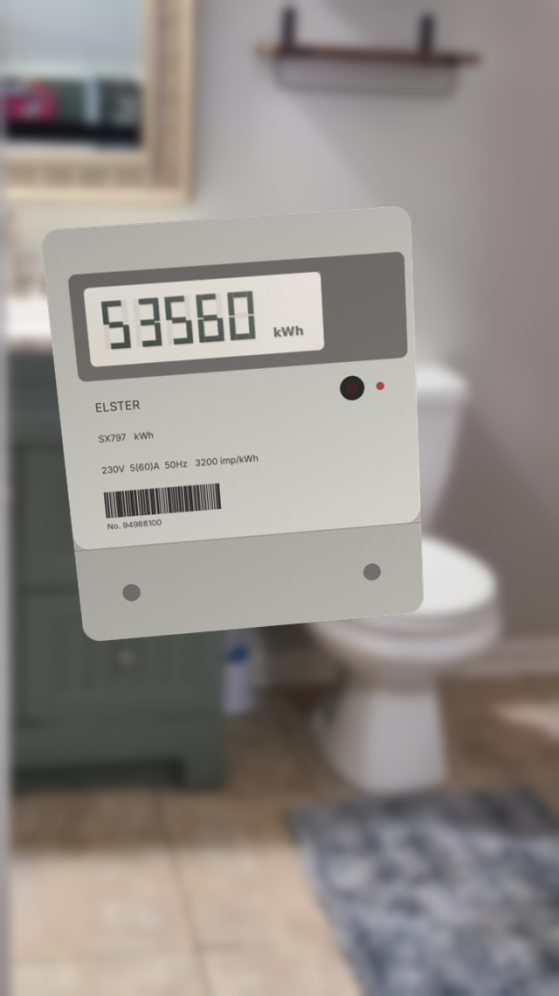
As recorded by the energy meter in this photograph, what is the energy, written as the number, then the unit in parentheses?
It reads 53560 (kWh)
